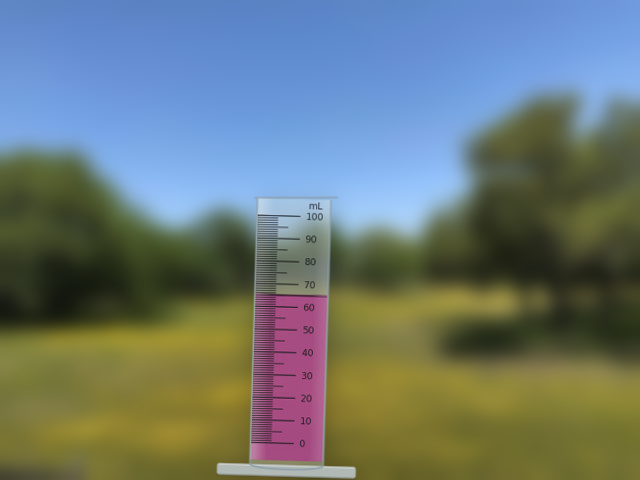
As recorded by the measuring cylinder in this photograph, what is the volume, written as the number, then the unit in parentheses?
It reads 65 (mL)
